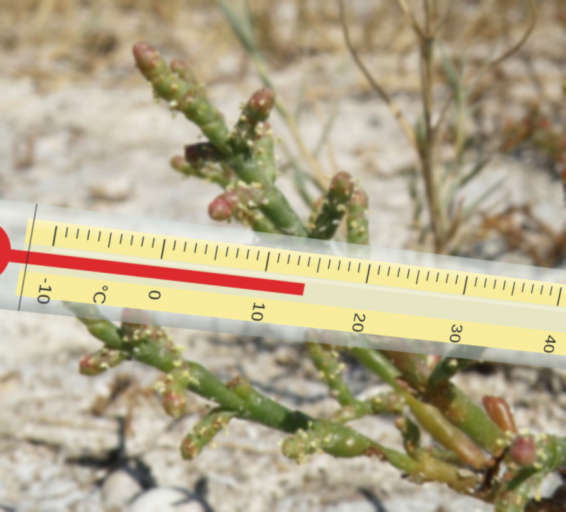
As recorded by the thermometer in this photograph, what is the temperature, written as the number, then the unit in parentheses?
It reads 14 (°C)
